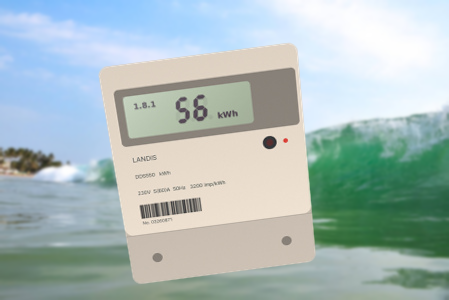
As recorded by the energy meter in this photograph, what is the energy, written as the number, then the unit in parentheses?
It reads 56 (kWh)
